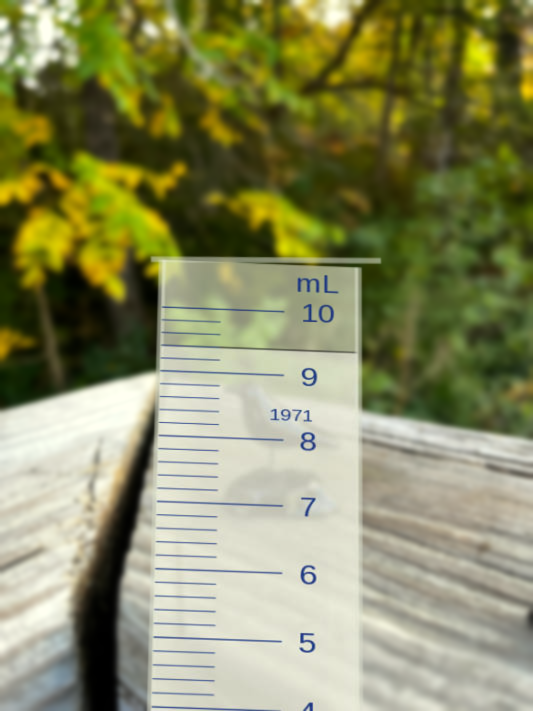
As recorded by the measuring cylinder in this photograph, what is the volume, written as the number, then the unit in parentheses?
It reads 9.4 (mL)
